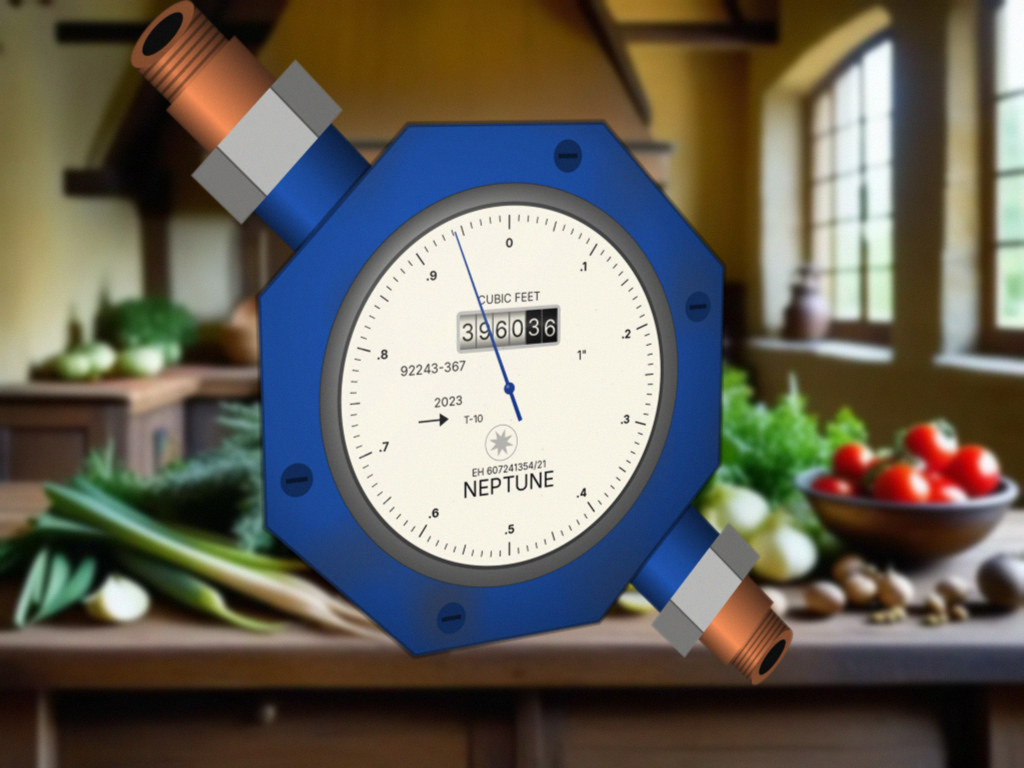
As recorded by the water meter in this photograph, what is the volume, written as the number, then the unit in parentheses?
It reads 396035.94 (ft³)
